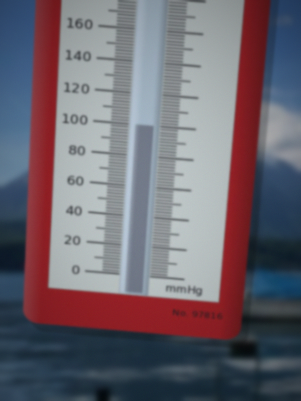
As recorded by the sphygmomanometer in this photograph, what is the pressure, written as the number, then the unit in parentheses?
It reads 100 (mmHg)
